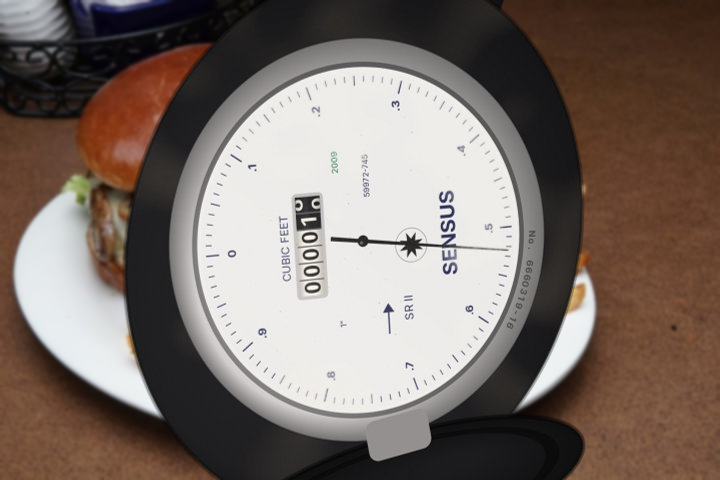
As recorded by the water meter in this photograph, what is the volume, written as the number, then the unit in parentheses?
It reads 18.52 (ft³)
